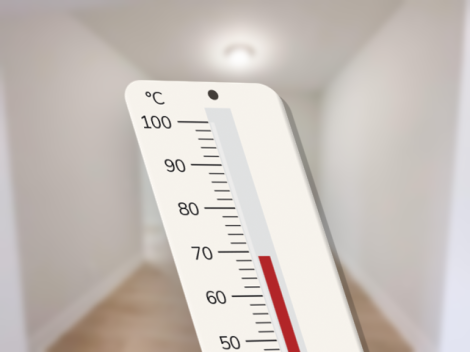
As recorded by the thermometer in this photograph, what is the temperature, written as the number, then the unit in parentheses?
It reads 69 (°C)
